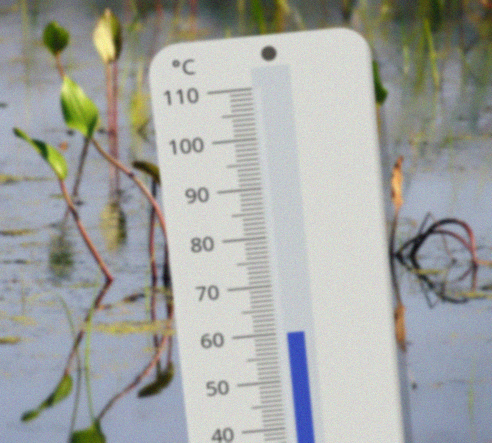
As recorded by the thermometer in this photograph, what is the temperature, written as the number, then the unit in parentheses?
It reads 60 (°C)
